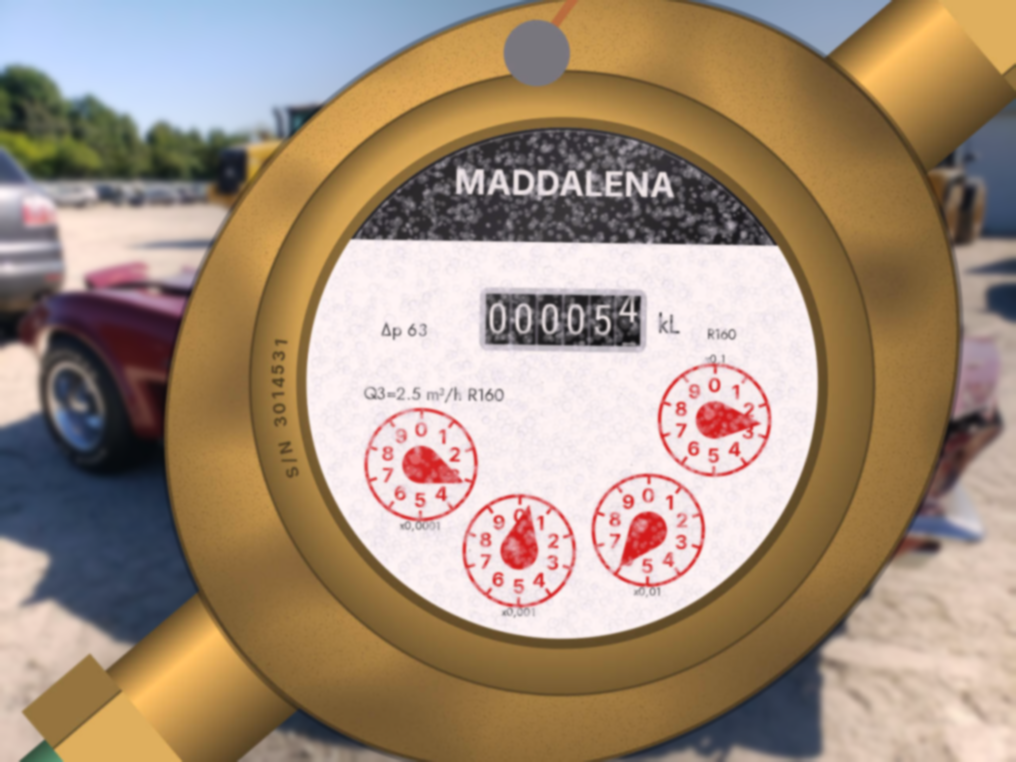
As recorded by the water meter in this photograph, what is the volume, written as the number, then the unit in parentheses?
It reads 54.2603 (kL)
